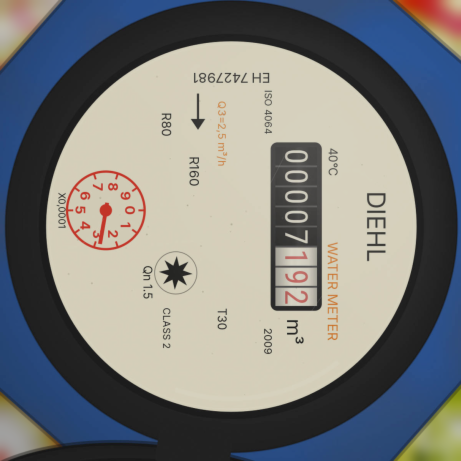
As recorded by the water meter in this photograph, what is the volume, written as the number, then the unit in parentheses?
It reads 7.1922 (m³)
